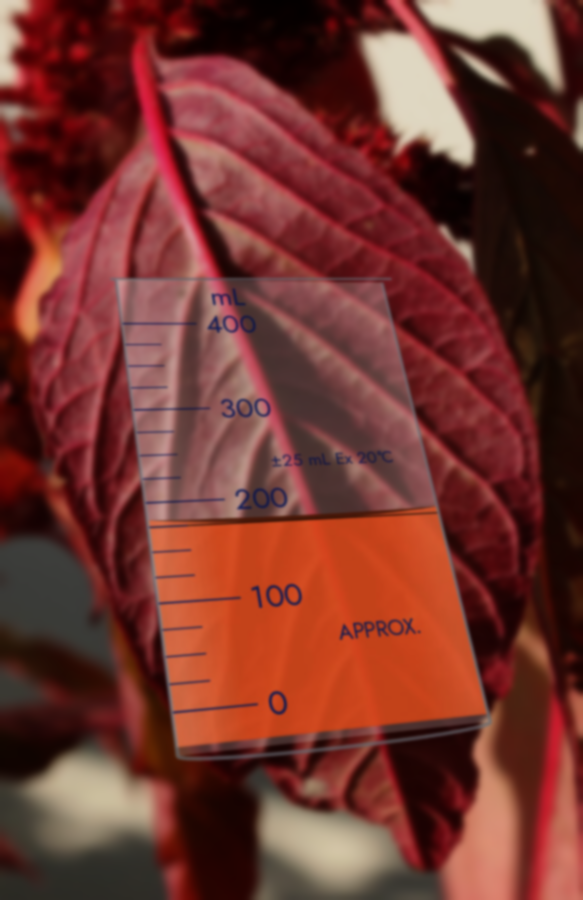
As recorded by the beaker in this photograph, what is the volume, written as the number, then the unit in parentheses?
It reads 175 (mL)
